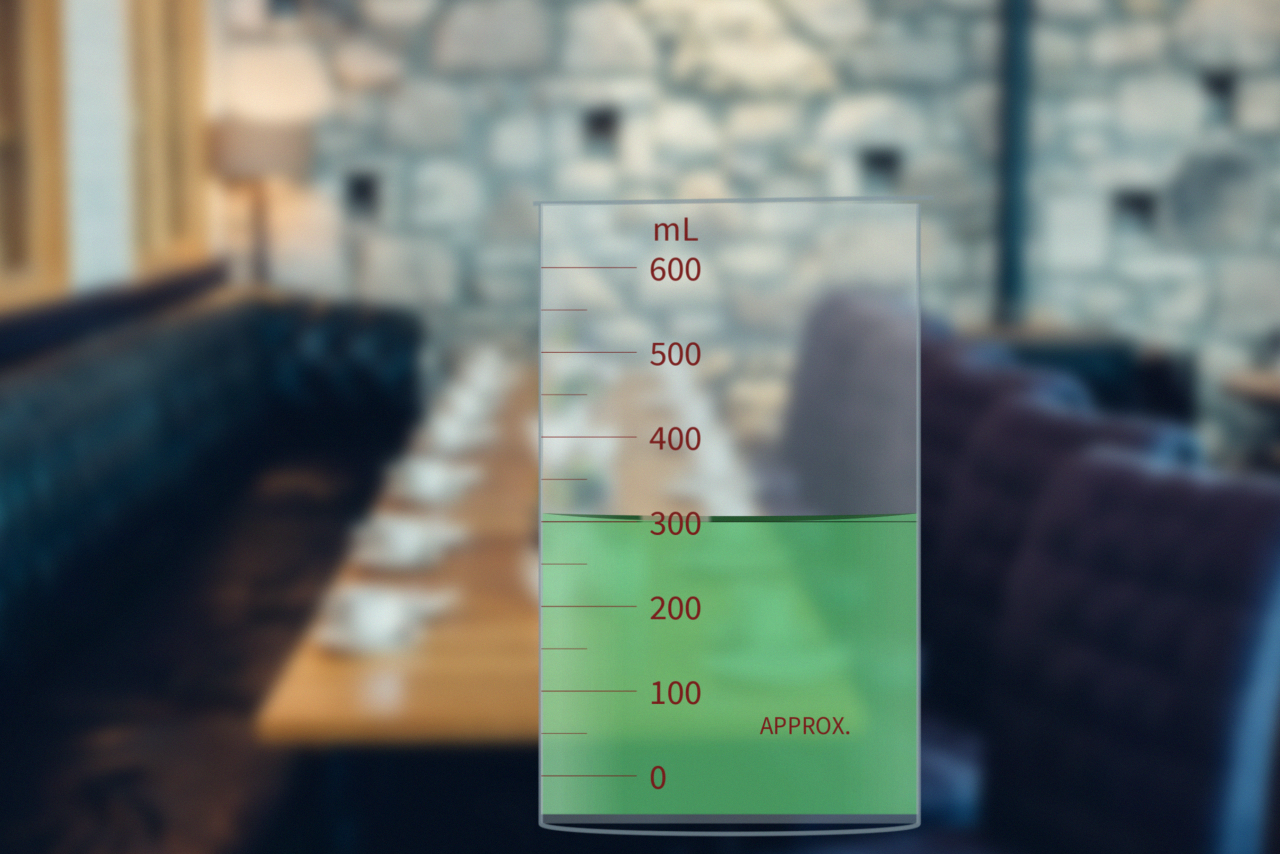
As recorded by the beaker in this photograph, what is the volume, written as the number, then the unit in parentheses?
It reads 300 (mL)
